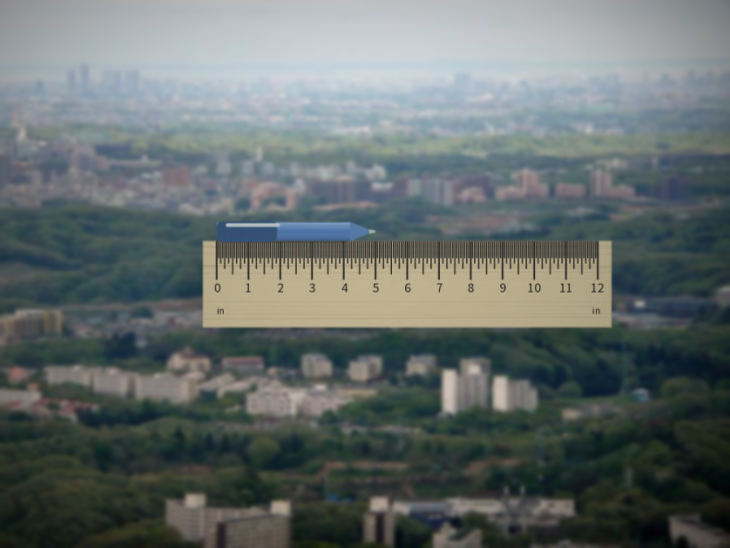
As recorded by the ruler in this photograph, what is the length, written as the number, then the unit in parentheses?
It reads 5 (in)
